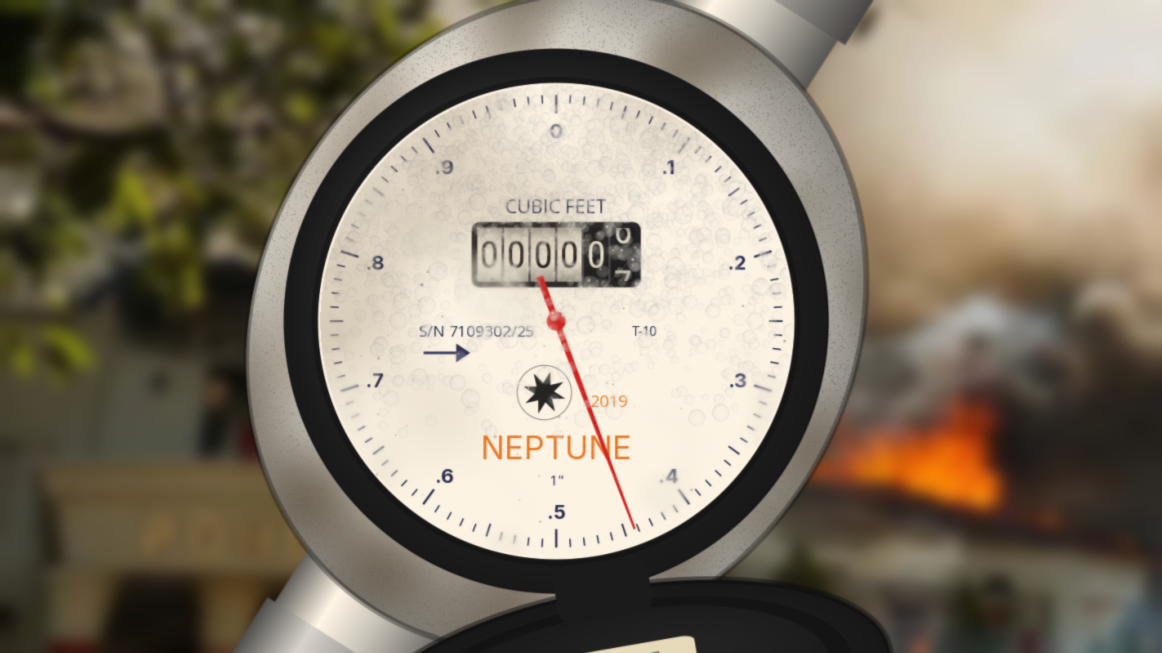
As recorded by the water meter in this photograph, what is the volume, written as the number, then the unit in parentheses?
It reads 6.44 (ft³)
